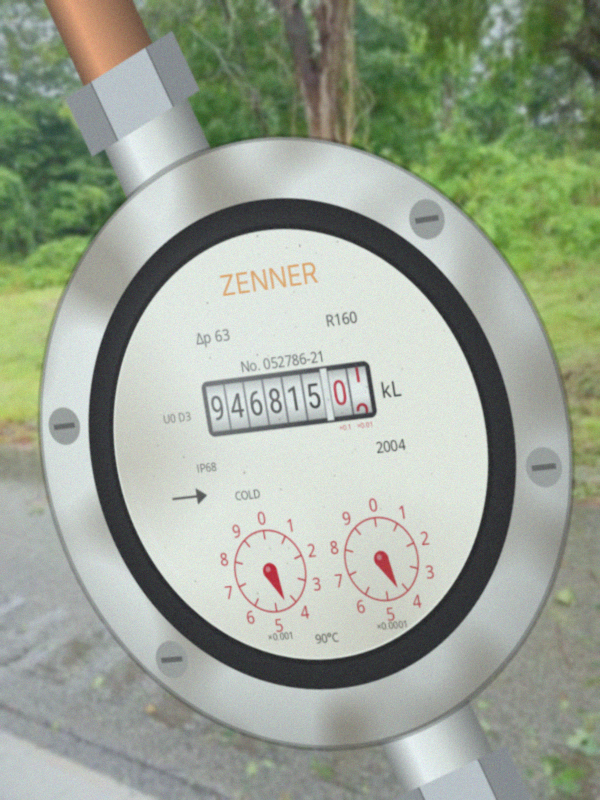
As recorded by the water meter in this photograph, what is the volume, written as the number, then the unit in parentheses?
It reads 946815.0144 (kL)
